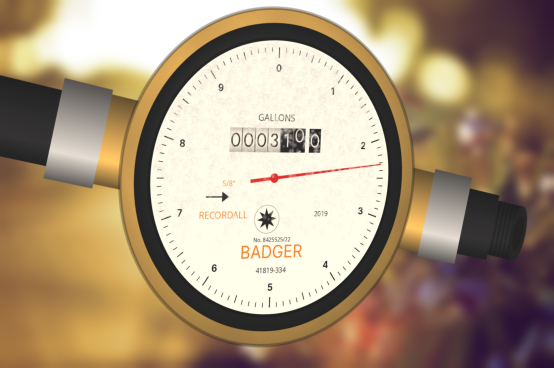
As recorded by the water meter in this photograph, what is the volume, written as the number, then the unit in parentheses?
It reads 3102.3 (gal)
